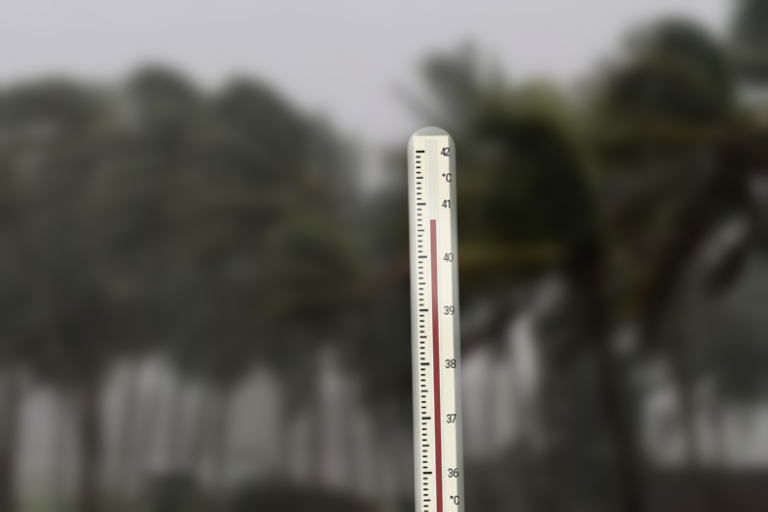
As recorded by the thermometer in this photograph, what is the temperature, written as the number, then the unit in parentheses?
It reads 40.7 (°C)
